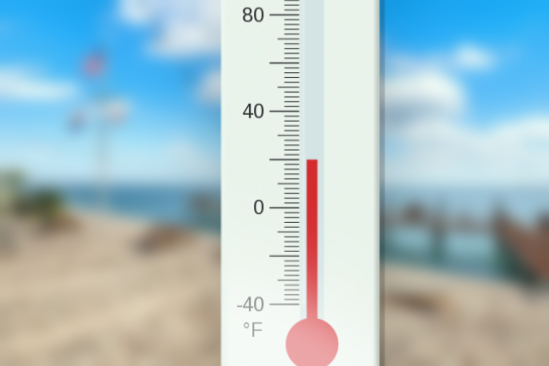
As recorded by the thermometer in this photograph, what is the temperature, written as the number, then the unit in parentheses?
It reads 20 (°F)
